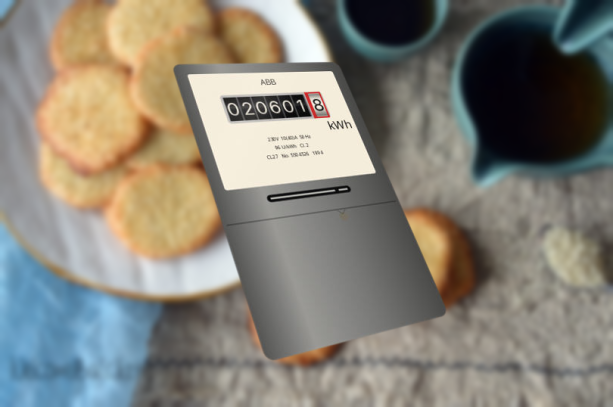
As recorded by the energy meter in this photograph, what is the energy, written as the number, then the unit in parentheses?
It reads 20601.8 (kWh)
